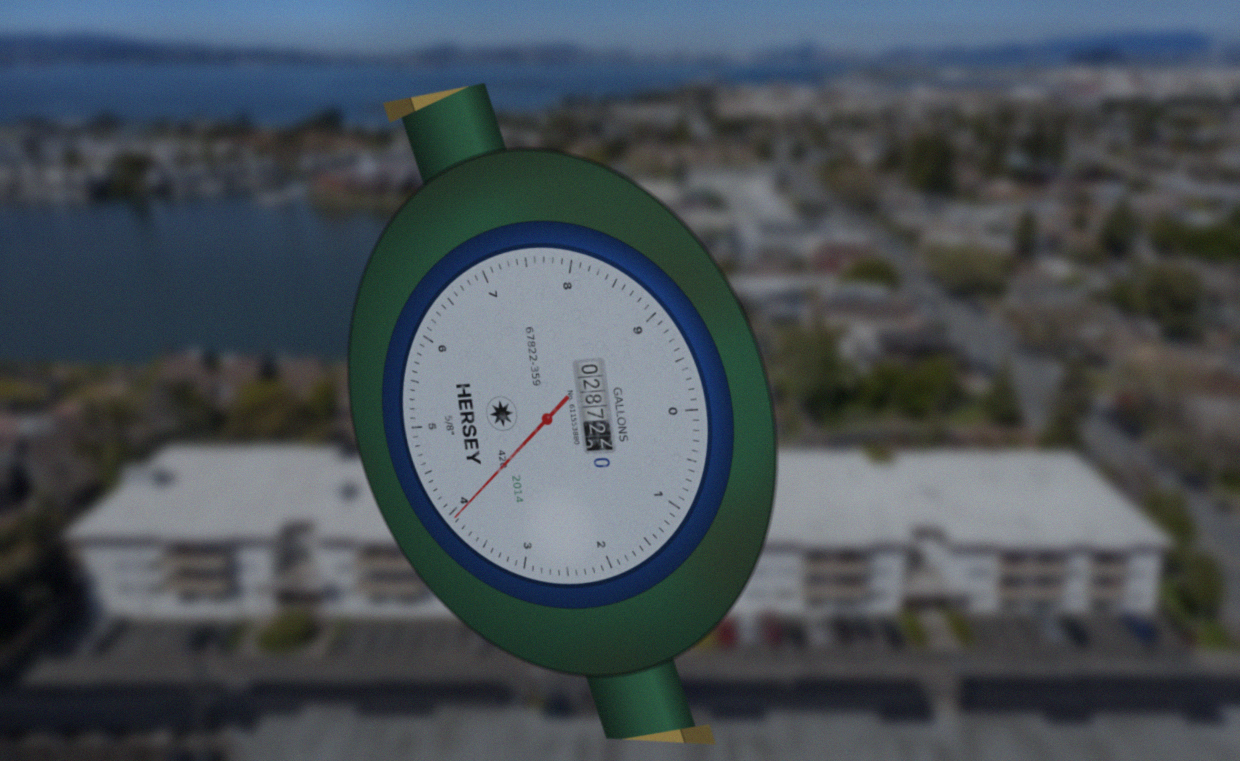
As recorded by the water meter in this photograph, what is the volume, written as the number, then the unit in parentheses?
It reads 287223.9 (gal)
